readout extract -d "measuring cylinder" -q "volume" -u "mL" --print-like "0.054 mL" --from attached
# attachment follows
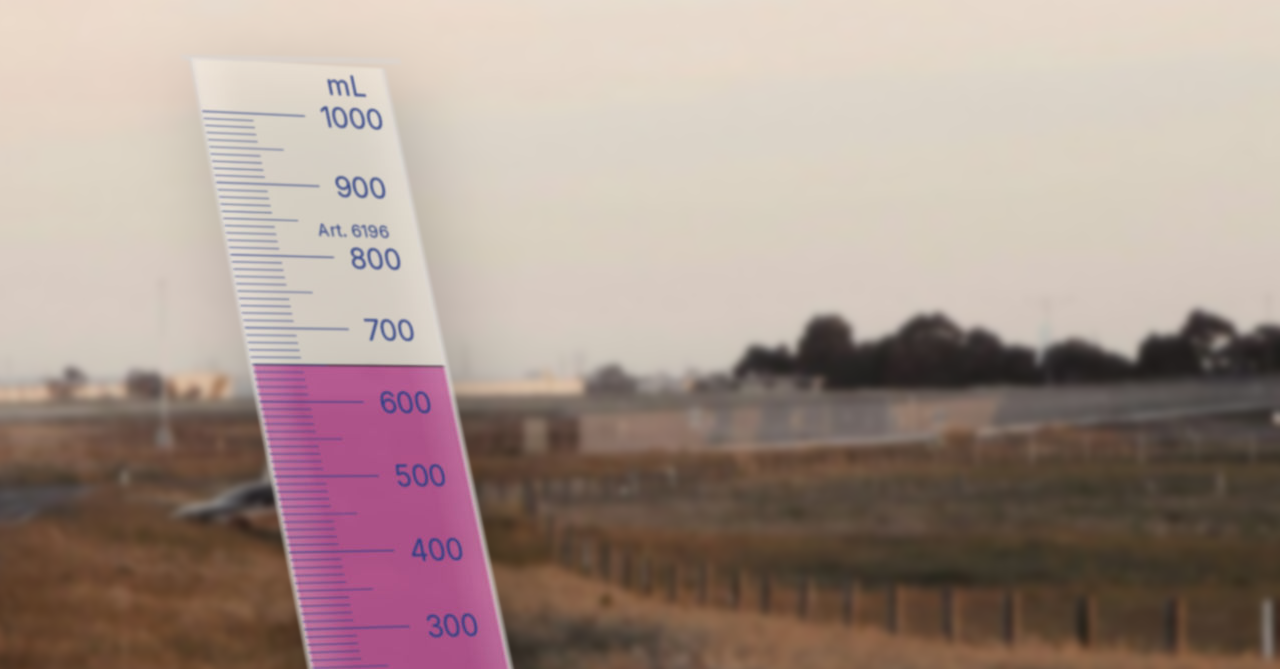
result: 650 mL
